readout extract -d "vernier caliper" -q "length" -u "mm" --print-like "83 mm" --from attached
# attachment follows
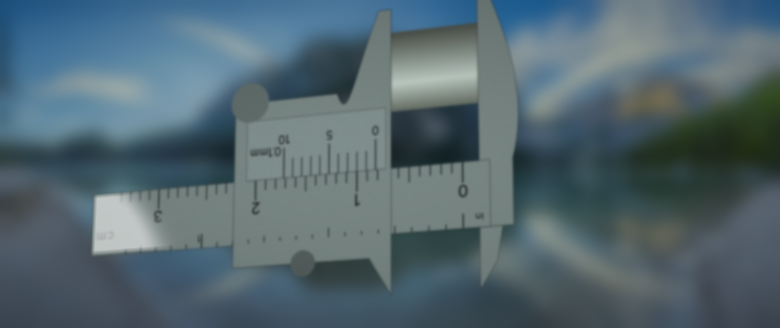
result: 8.2 mm
